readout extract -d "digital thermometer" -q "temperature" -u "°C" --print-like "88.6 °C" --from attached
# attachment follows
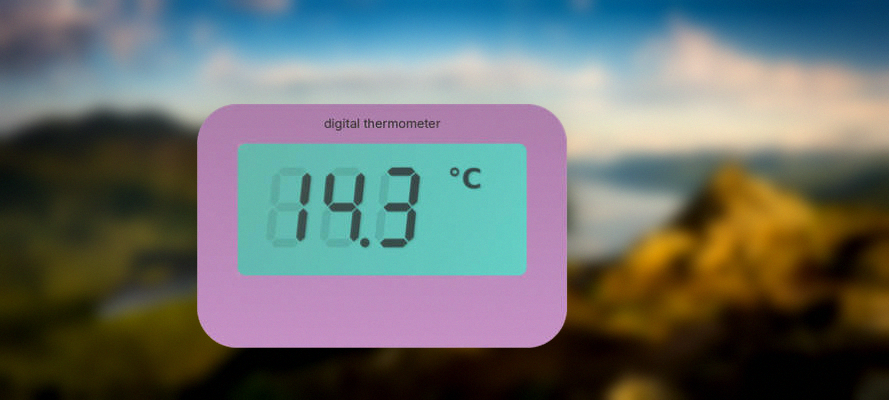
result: 14.3 °C
